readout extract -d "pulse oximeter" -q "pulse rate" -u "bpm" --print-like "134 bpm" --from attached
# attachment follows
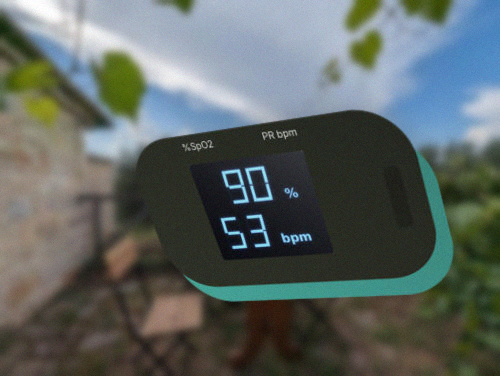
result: 53 bpm
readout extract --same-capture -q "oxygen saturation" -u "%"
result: 90 %
